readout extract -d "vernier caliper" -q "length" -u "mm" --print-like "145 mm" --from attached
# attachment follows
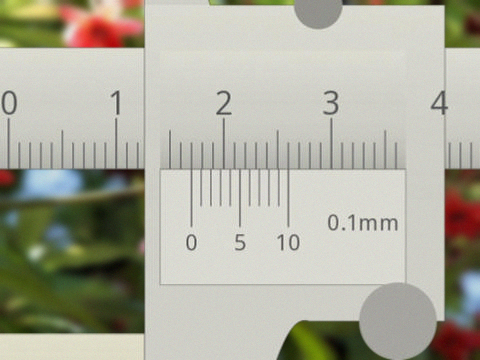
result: 17.0 mm
